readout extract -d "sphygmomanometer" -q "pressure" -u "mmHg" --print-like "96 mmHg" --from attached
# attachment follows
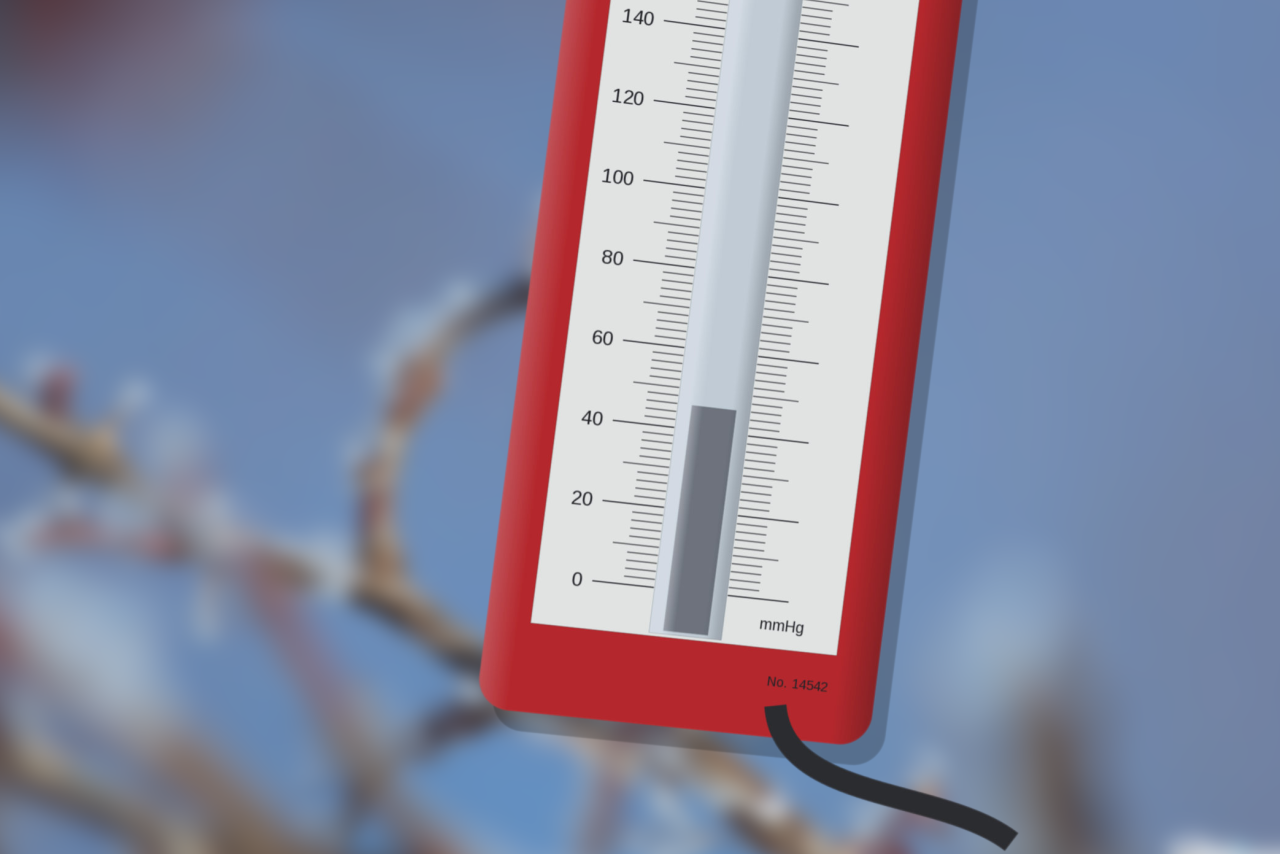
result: 46 mmHg
